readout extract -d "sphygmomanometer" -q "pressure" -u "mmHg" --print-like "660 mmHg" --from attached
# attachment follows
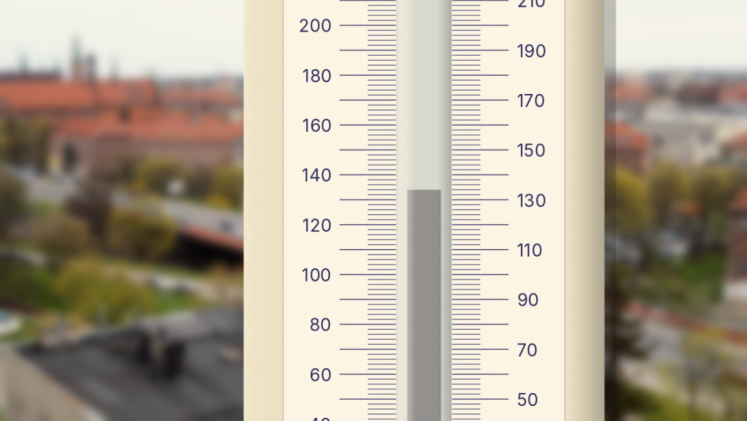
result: 134 mmHg
